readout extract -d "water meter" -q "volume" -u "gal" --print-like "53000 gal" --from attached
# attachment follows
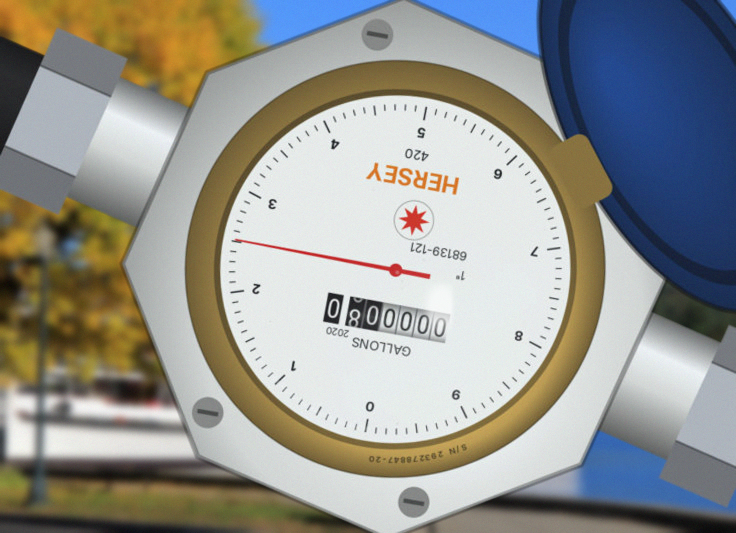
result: 82.5 gal
